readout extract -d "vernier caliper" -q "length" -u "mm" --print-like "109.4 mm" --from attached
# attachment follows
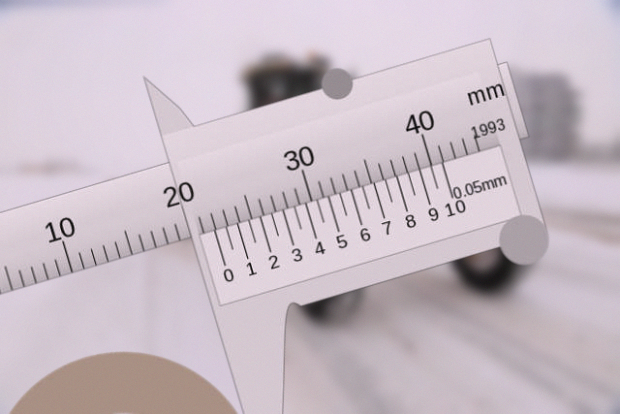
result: 21.9 mm
